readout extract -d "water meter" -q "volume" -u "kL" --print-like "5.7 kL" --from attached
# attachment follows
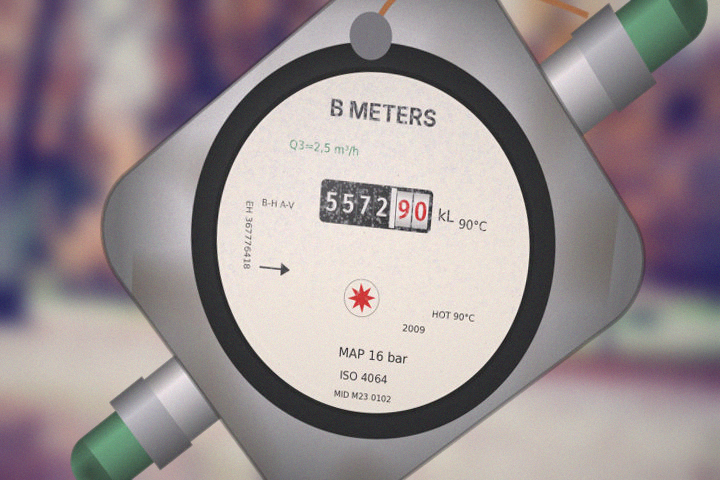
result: 5572.90 kL
